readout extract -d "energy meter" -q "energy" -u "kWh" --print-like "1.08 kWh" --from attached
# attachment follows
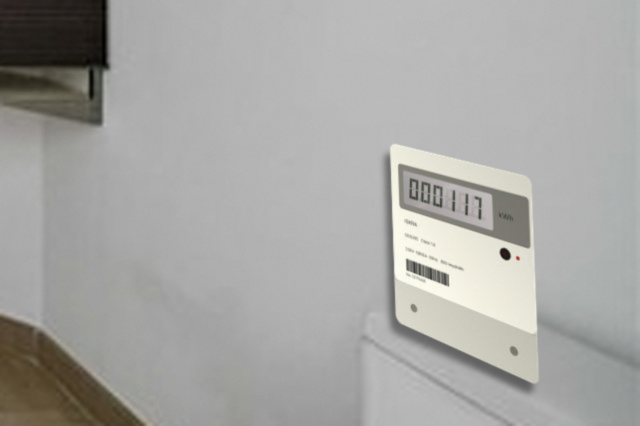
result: 117 kWh
